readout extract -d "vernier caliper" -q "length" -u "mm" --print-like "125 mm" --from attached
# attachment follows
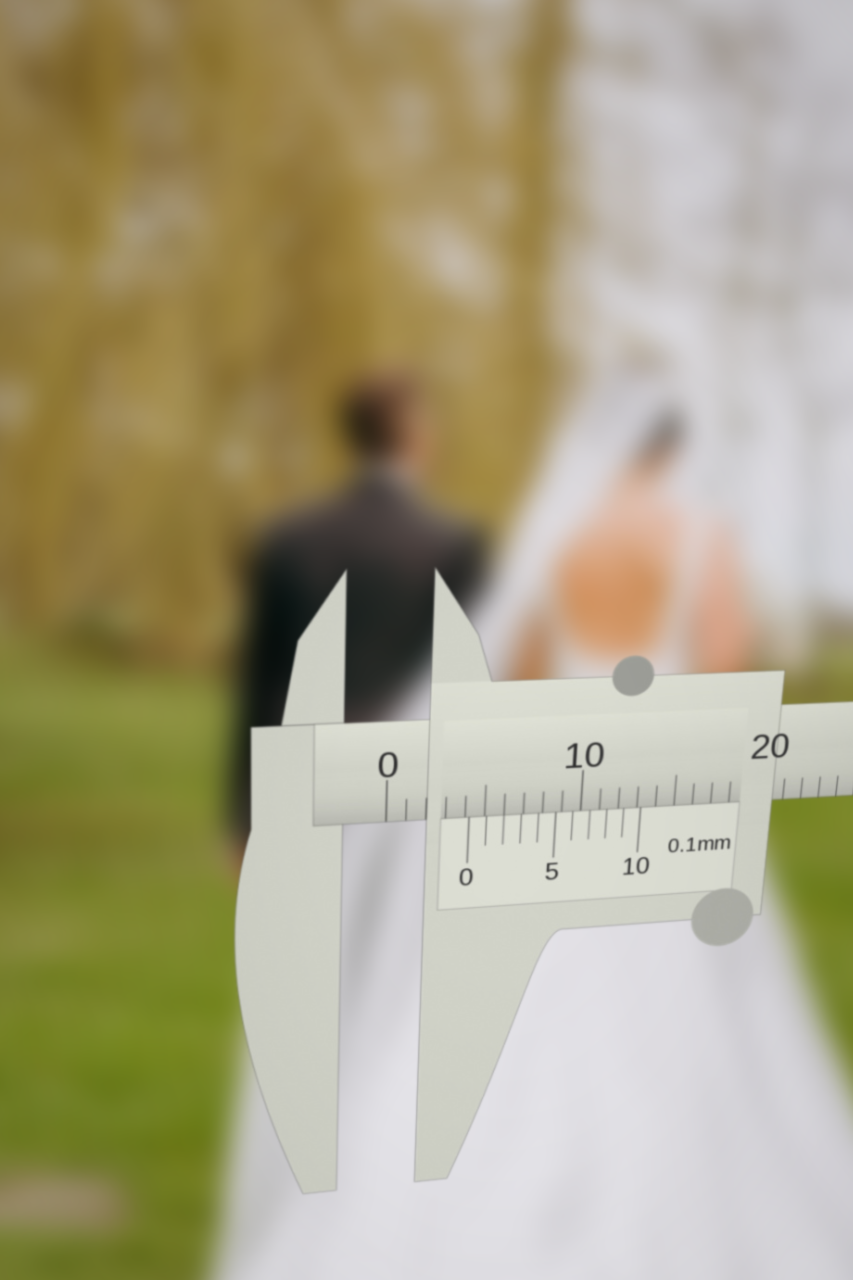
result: 4.2 mm
